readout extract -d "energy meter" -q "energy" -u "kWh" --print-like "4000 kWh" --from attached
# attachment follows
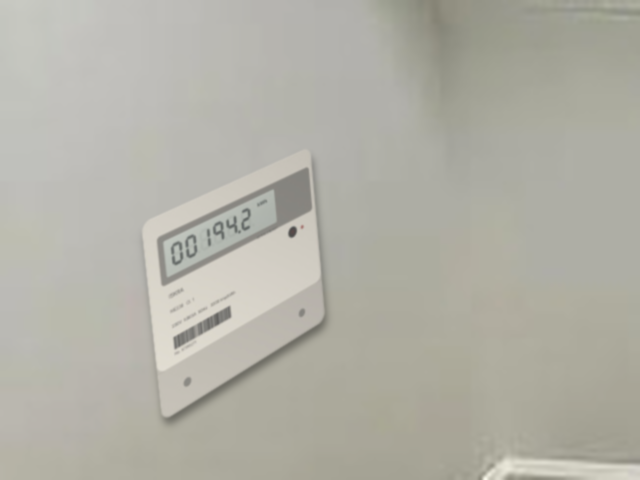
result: 194.2 kWh
